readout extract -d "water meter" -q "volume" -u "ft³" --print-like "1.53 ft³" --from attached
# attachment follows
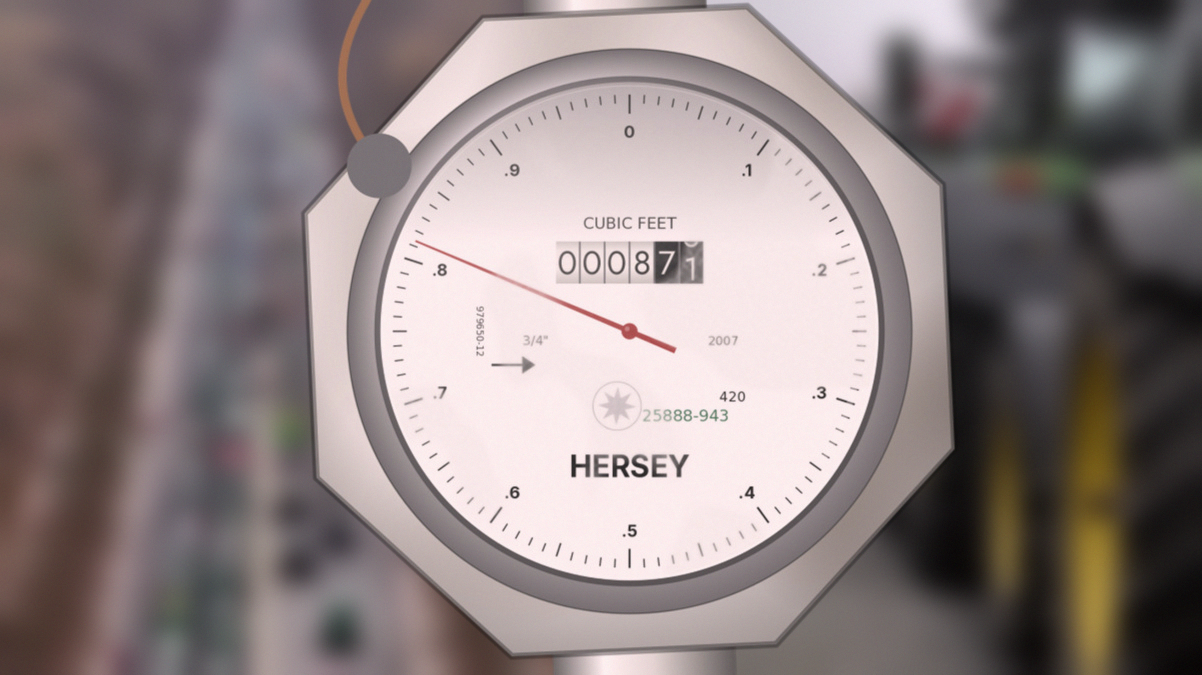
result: 870.81 ft³
